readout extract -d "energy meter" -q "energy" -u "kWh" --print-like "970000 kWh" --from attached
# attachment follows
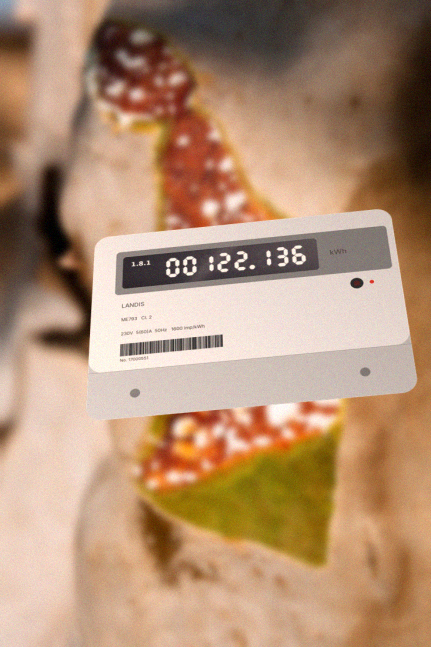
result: 122.136 kWh
